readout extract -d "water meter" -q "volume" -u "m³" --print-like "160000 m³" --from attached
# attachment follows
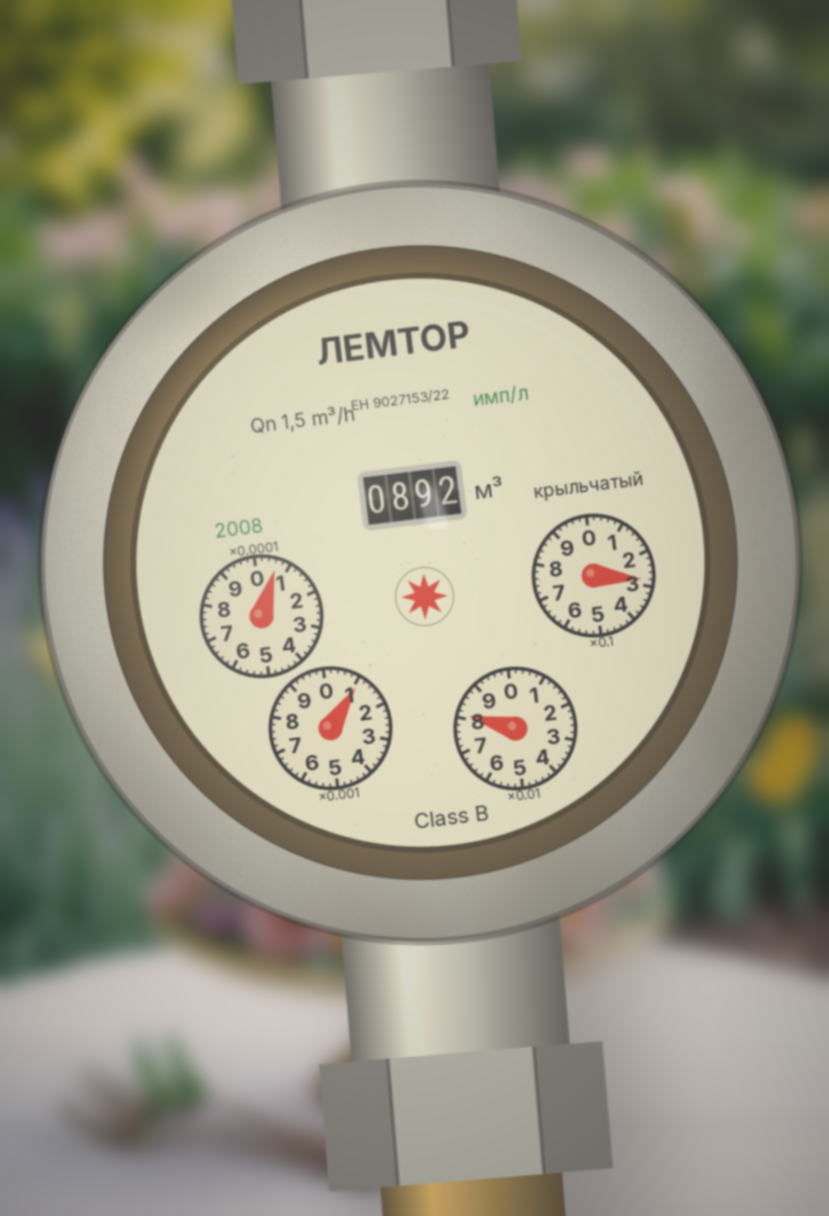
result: 892.2810 m³
